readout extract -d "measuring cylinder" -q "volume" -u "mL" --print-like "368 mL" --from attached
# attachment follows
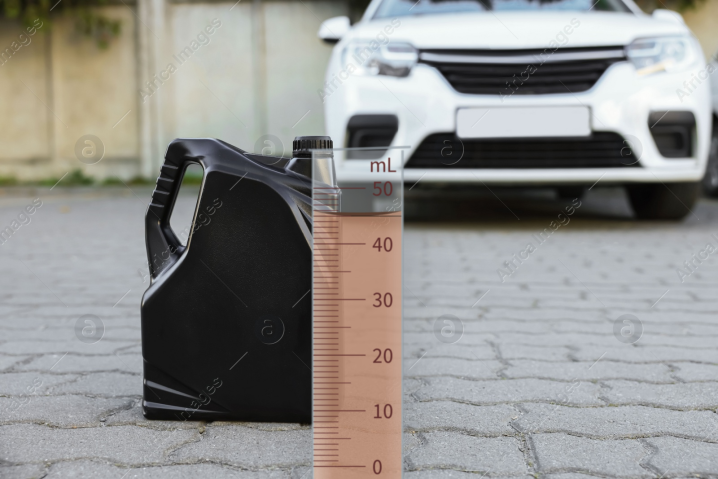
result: 45 mL
